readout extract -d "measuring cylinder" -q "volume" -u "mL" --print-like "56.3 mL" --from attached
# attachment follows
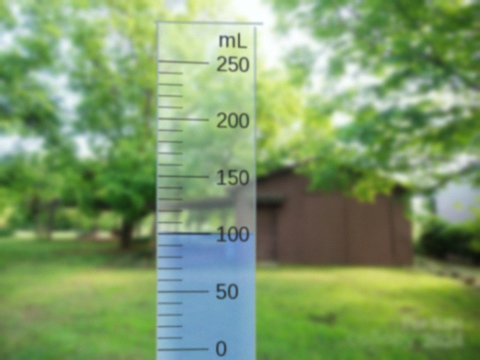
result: 100 mL
